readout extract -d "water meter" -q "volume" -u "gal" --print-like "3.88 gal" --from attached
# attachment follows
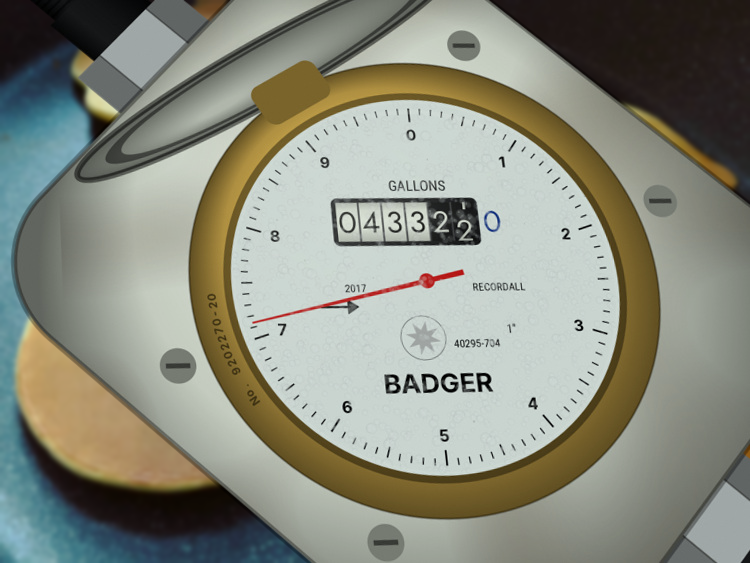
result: 433217.1 gal
